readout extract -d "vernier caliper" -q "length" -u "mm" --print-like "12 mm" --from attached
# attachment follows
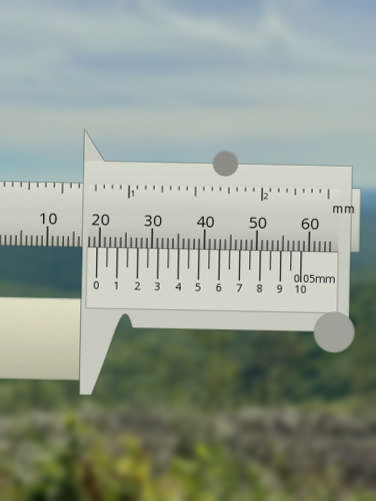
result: 19.5 mm
